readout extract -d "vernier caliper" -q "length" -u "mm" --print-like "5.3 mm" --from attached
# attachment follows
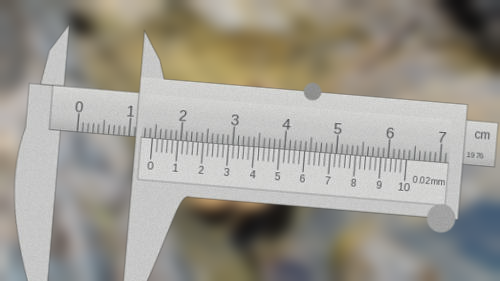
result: 14.5 mm
